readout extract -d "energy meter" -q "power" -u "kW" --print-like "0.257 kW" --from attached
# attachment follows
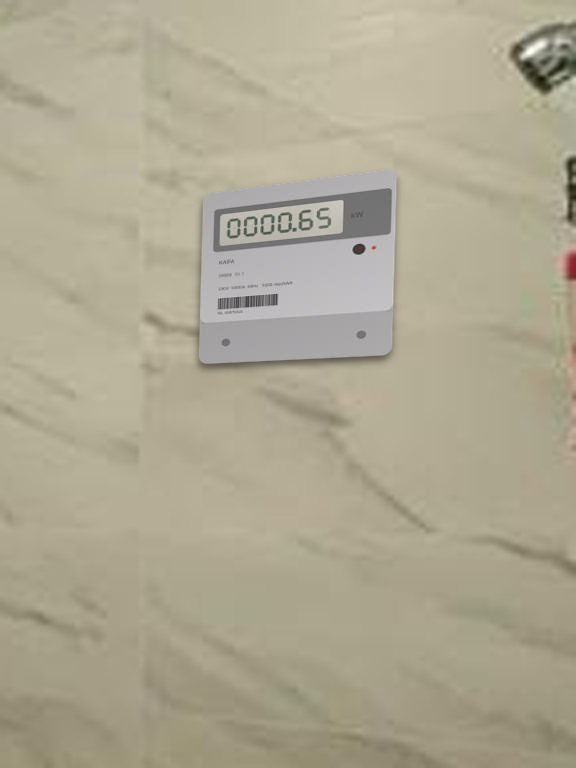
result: 0.65 kW
